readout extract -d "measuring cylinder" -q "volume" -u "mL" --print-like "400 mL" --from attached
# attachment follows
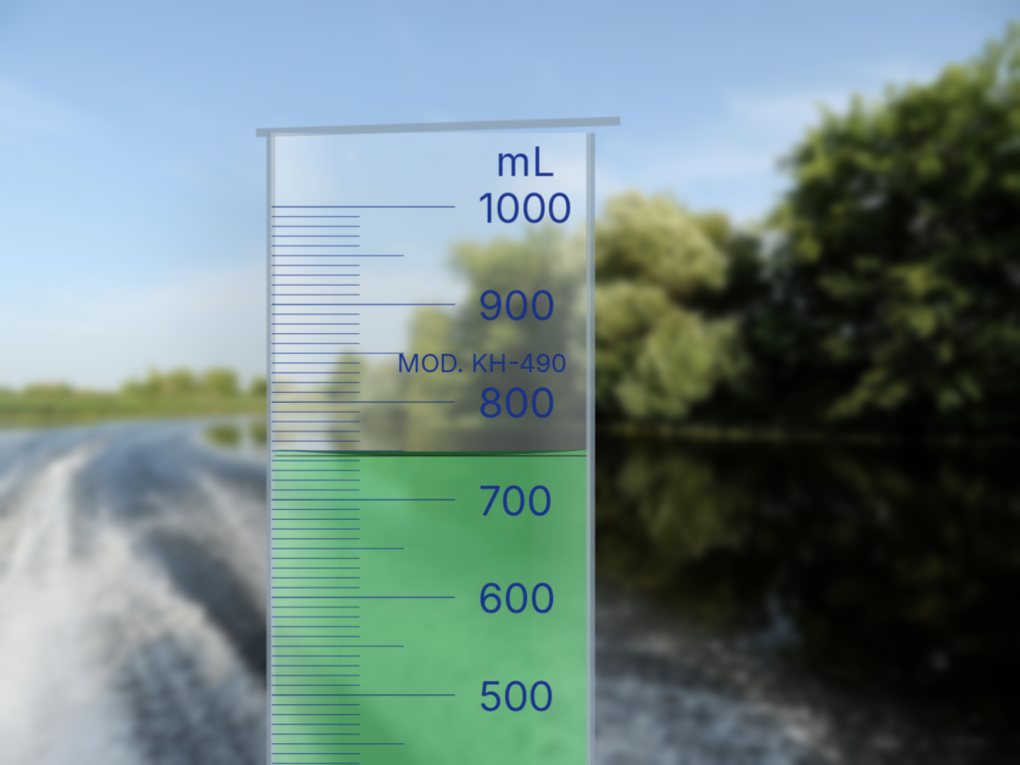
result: 745 mL
